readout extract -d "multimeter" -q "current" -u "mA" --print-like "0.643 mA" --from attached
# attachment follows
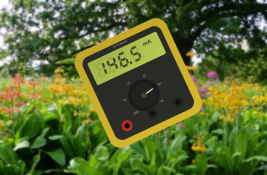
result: 146.5 mA
